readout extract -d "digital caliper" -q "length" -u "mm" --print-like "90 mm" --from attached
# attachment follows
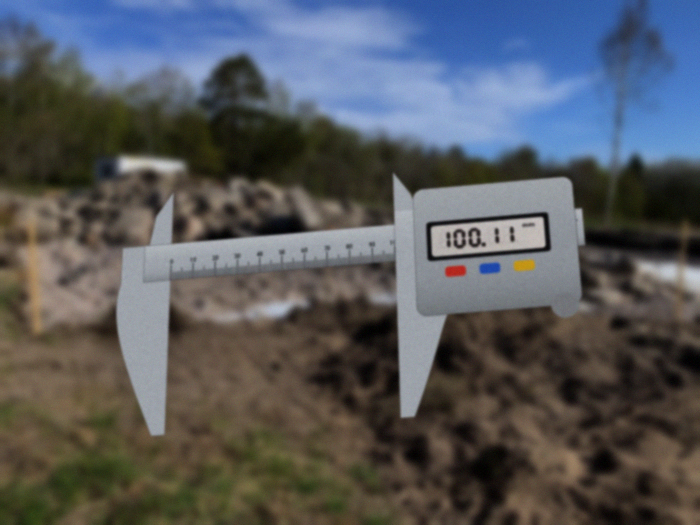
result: 100.11 mm
